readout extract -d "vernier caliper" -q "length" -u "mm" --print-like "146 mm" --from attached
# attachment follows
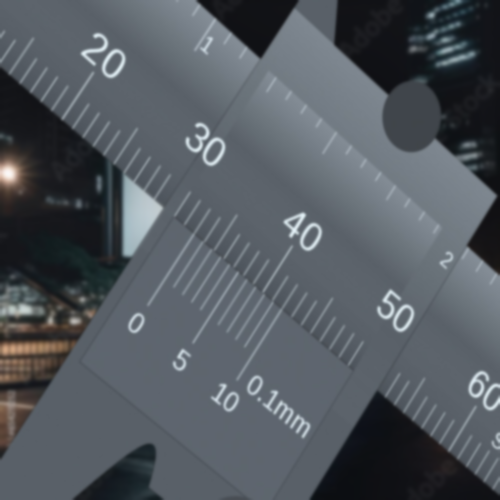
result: 33.0 mm
